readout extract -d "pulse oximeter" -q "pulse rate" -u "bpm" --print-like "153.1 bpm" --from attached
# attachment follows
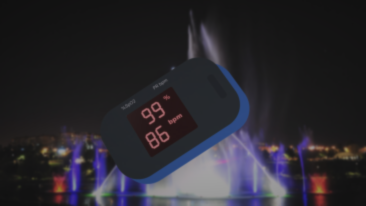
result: 86 bpm
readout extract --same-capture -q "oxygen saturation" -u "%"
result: 99 %
